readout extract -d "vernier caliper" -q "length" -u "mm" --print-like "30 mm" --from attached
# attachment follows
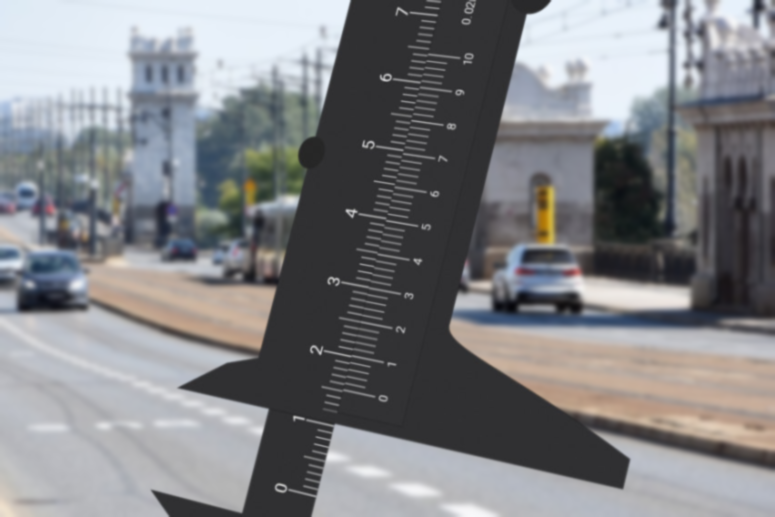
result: 15.2 mm
